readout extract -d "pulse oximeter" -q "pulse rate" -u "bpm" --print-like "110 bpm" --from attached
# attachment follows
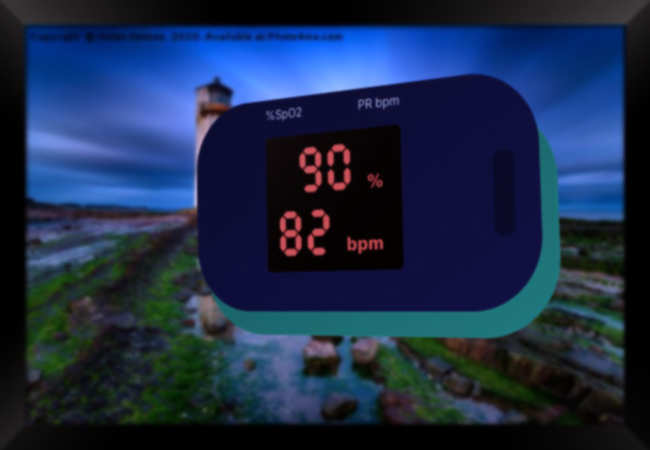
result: 82 bpm
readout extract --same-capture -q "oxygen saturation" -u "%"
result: 90 %
